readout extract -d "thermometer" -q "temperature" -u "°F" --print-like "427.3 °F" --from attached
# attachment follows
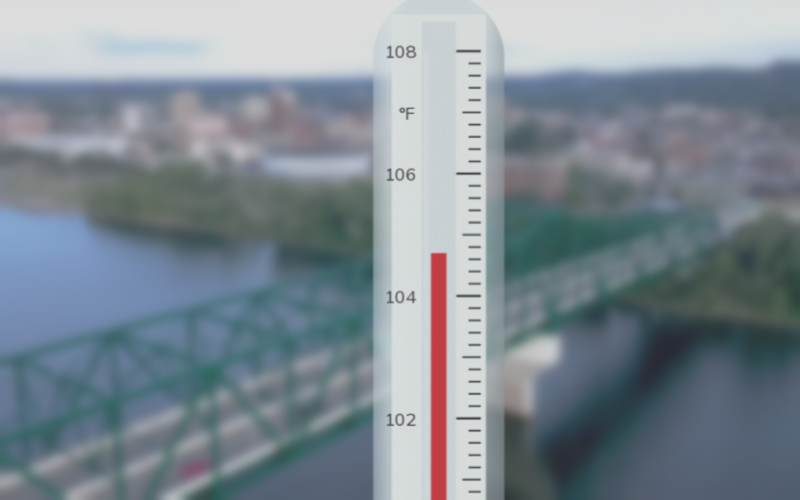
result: 104.7 °F
